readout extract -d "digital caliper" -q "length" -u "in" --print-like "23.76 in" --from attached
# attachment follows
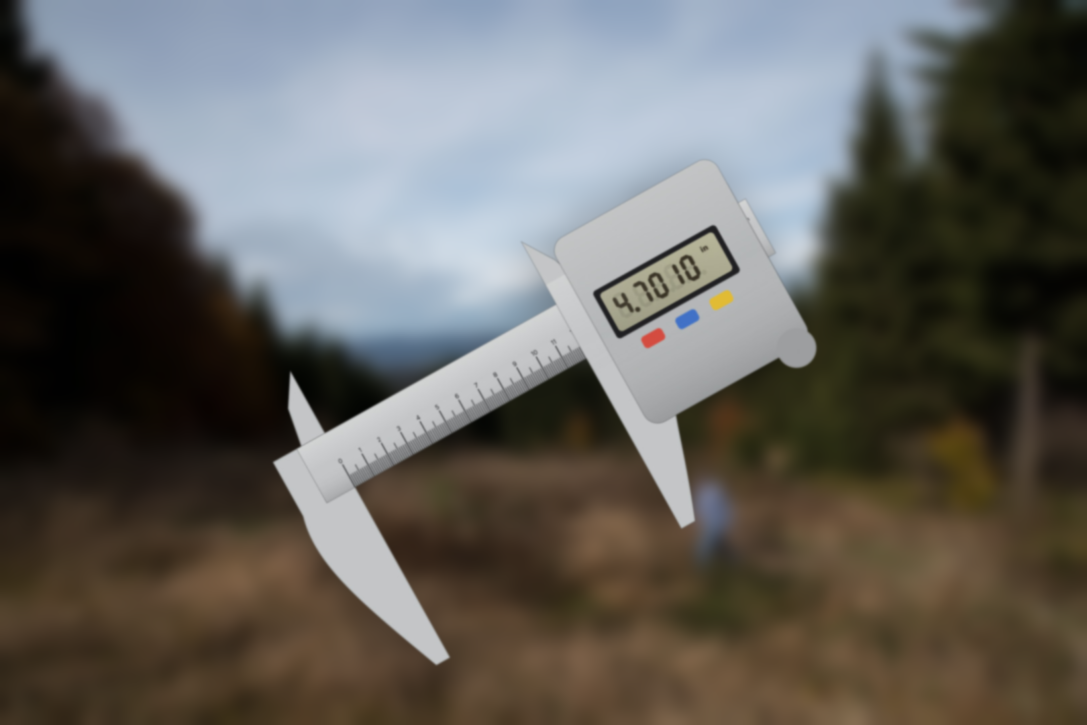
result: 4.7010 in
